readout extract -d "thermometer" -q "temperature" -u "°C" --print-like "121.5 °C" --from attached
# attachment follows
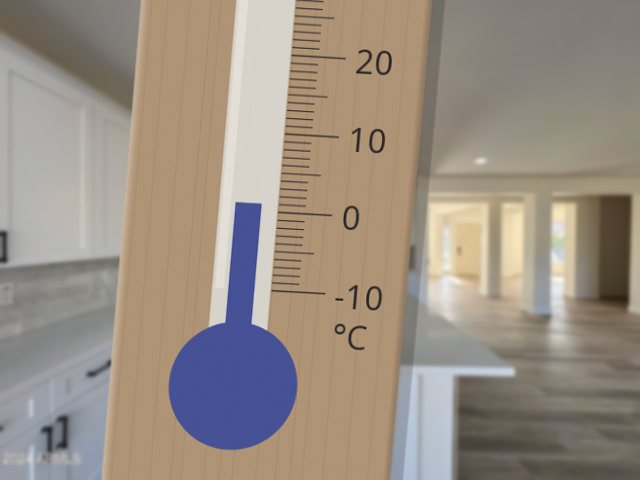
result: 1 °C
